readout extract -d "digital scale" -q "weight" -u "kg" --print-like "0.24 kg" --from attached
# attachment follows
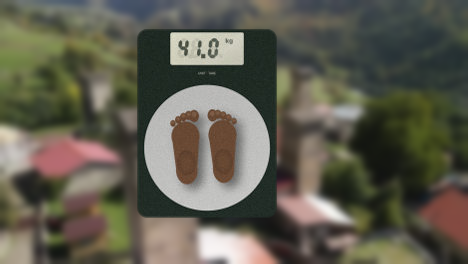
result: 41.0 kg
